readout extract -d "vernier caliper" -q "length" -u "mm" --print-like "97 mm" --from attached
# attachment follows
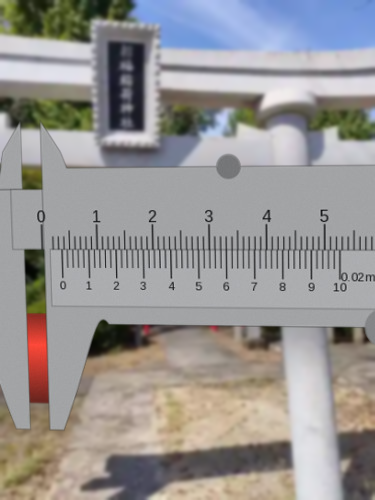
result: 3.6 mm
